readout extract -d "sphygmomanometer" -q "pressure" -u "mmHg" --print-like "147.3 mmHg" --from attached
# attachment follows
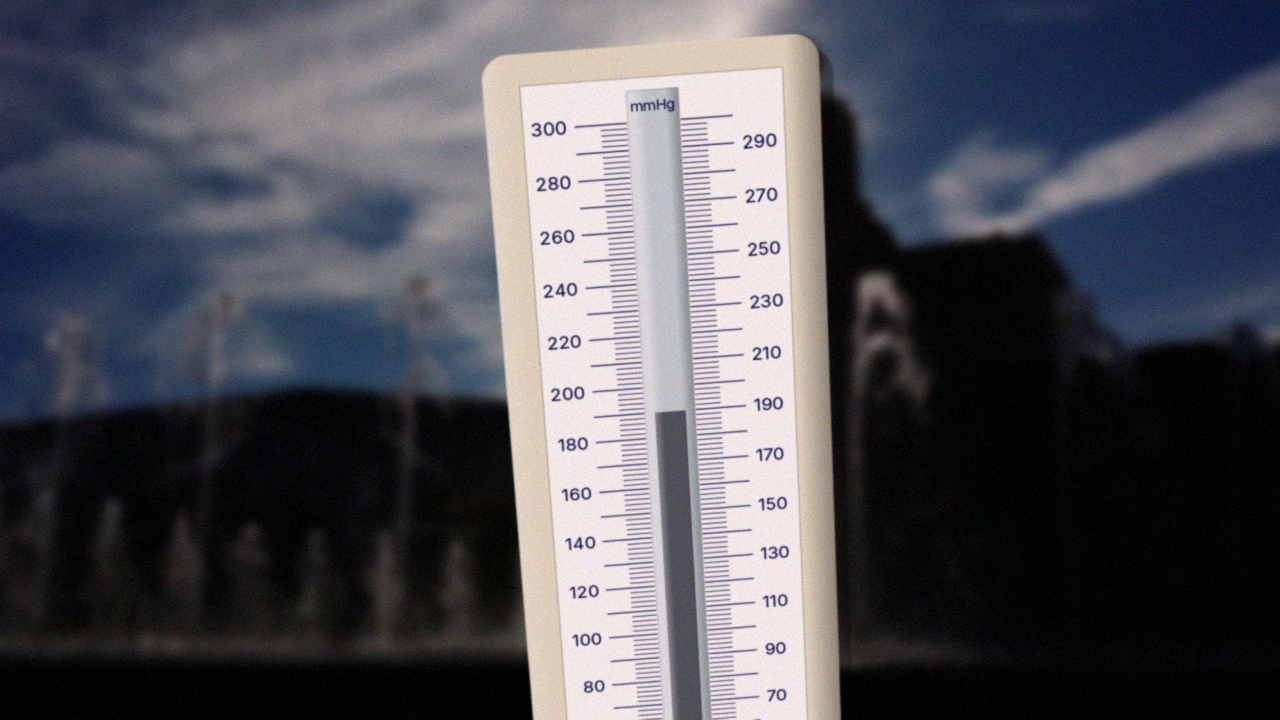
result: 190 mmHg
